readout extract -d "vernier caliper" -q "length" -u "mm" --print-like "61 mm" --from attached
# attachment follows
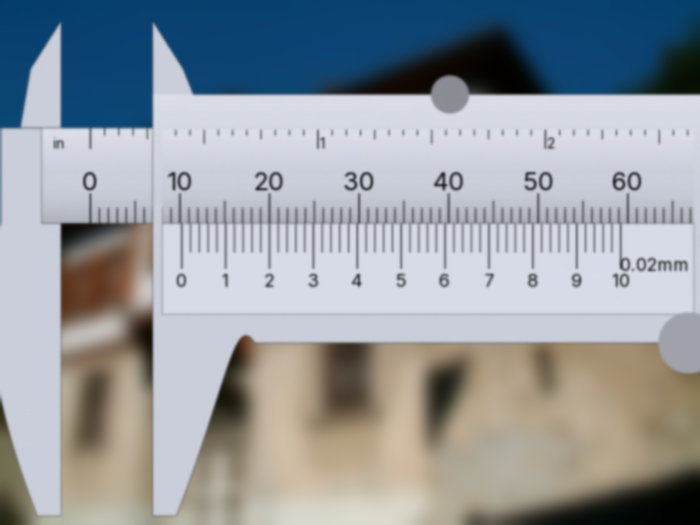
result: 10.2 mm
